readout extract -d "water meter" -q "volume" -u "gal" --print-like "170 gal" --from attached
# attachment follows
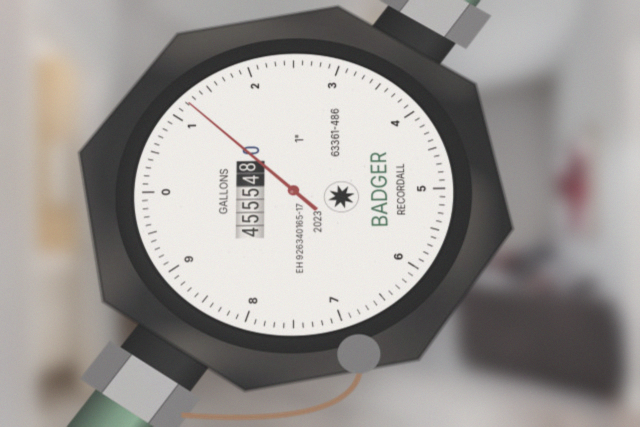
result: 4555481.2 gal
